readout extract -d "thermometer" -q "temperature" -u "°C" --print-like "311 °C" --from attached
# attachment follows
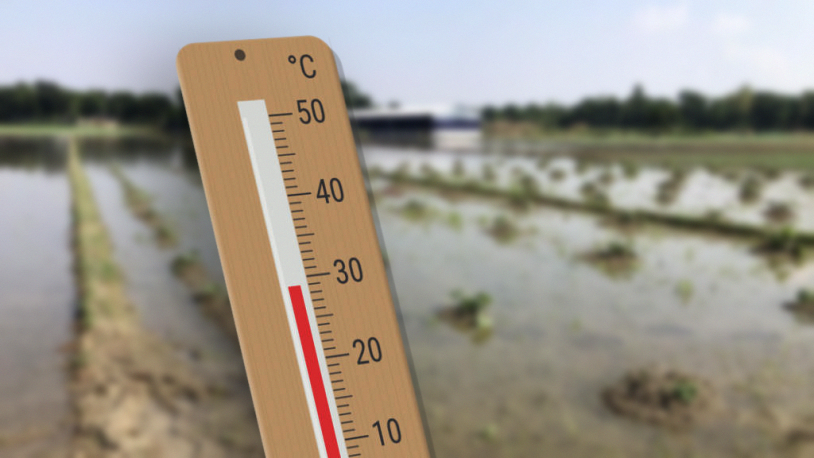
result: 29 °C
